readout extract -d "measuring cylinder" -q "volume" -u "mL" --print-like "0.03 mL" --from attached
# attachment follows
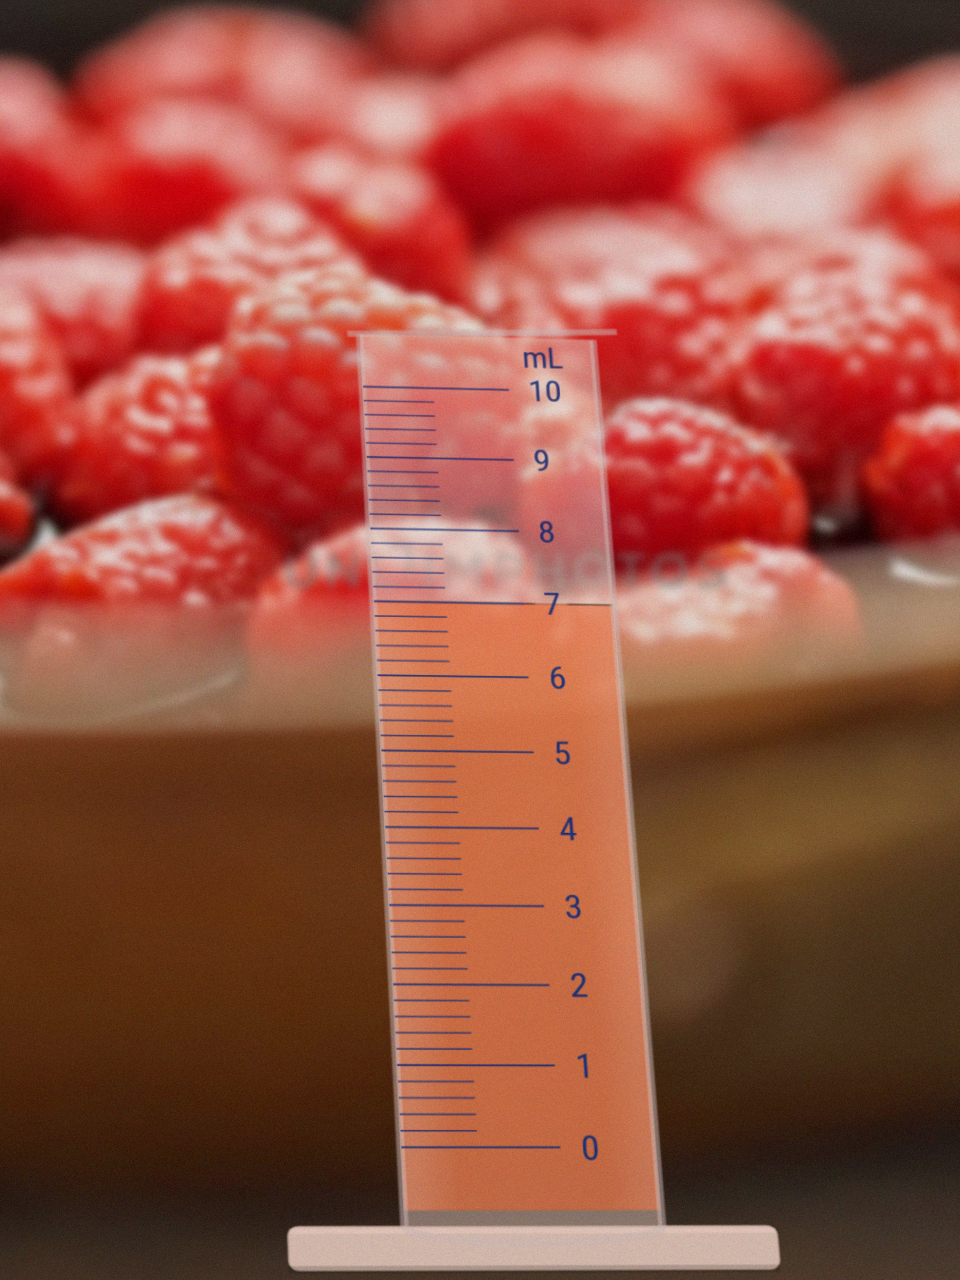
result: 7 mL
